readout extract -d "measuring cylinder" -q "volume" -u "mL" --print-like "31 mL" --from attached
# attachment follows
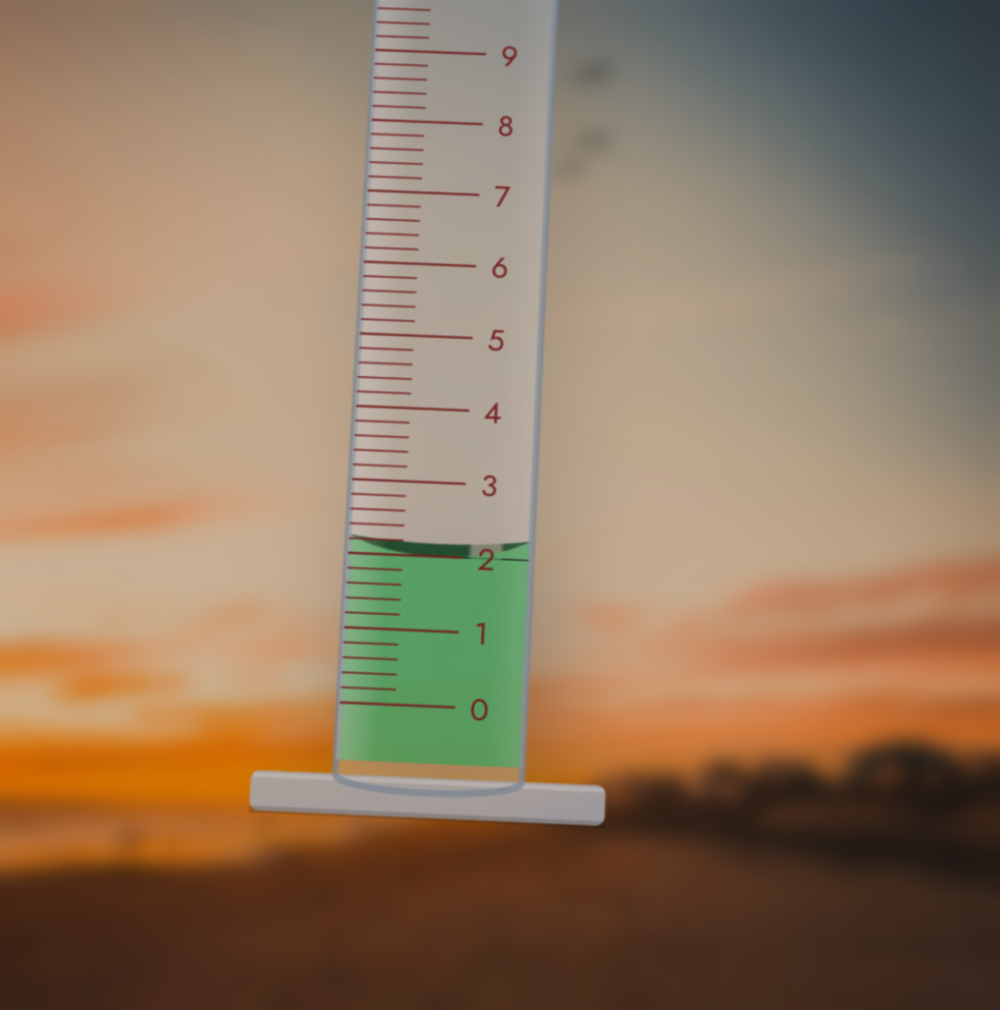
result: 2 mL
